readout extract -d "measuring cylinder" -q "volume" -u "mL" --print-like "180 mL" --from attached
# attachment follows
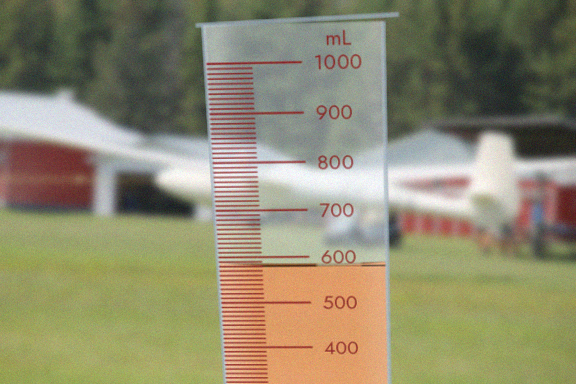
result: 580 mL
